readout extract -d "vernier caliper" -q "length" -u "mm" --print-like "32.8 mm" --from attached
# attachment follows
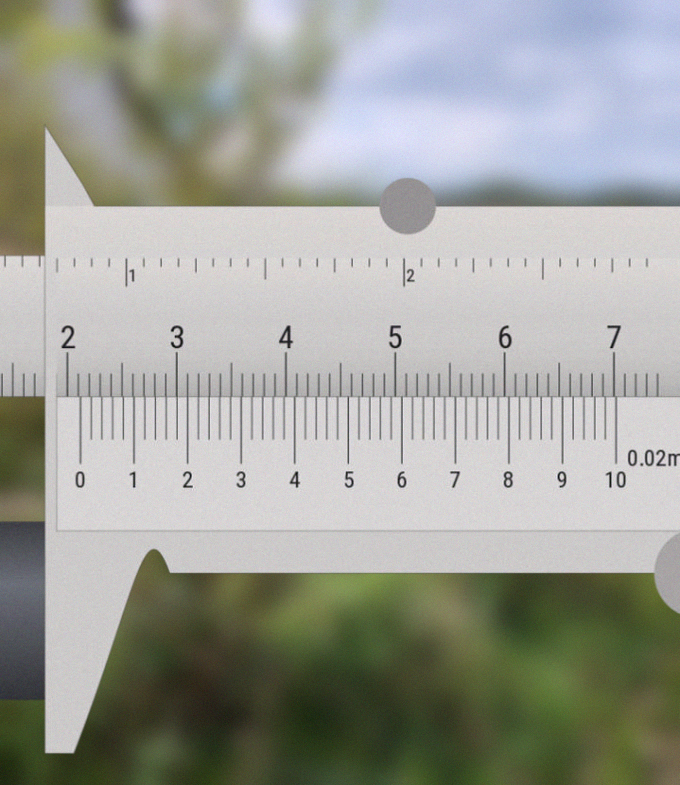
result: 21.2 mm
